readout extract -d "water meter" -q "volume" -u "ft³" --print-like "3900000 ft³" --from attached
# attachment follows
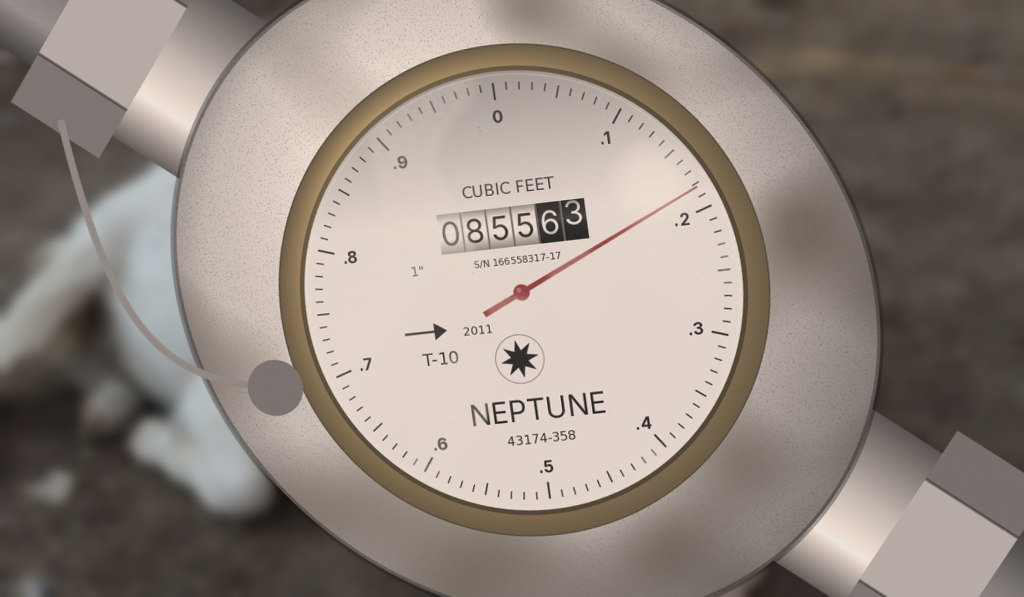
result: 85563.18 ft³
